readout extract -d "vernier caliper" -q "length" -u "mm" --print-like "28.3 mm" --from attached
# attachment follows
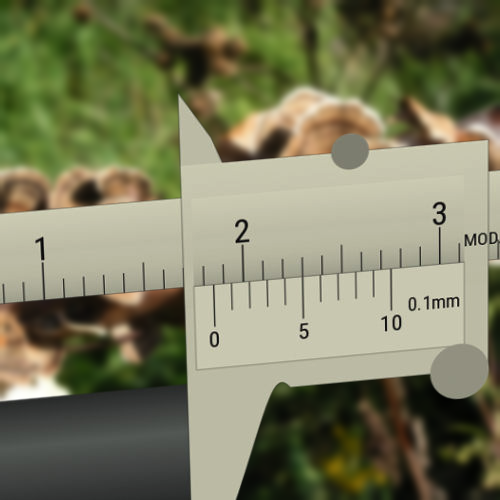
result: 18.5 mm
